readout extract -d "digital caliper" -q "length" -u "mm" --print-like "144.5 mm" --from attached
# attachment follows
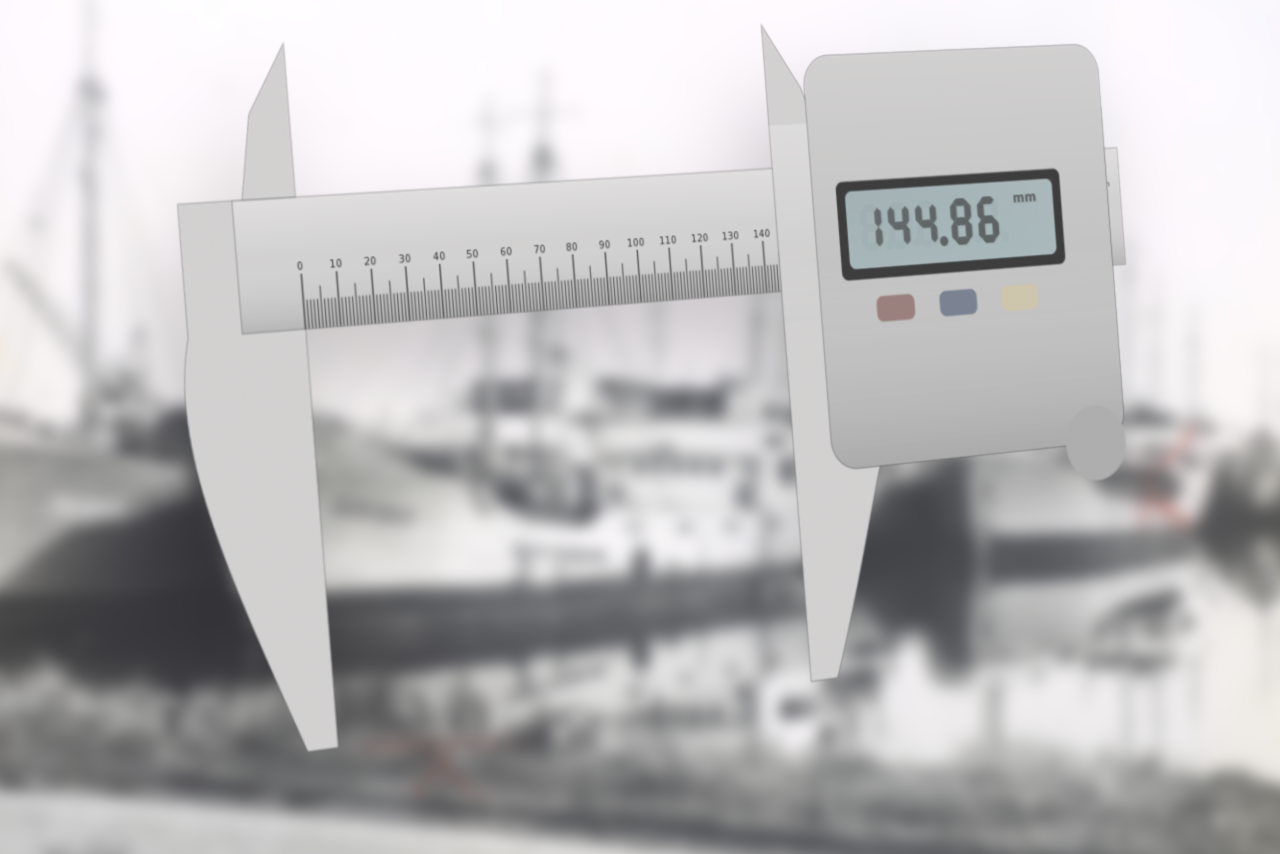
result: 144.86 mm
